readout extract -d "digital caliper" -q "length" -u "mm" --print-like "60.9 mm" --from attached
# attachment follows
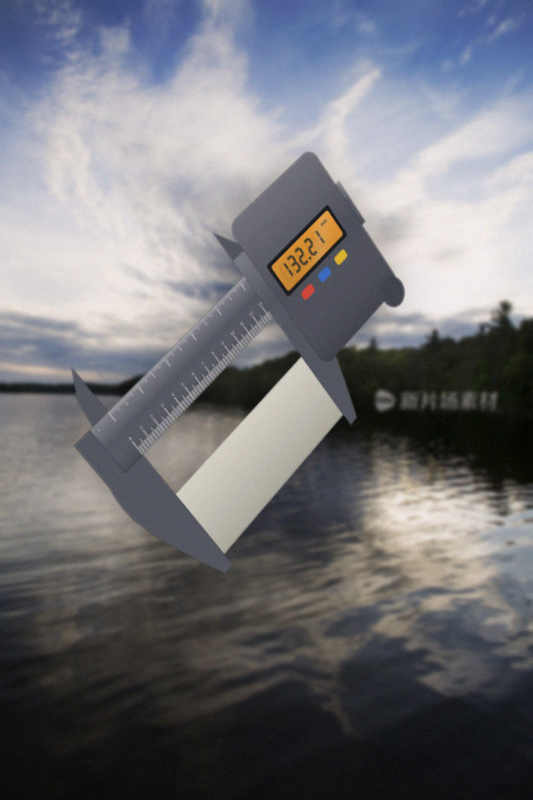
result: 132.21 mm
